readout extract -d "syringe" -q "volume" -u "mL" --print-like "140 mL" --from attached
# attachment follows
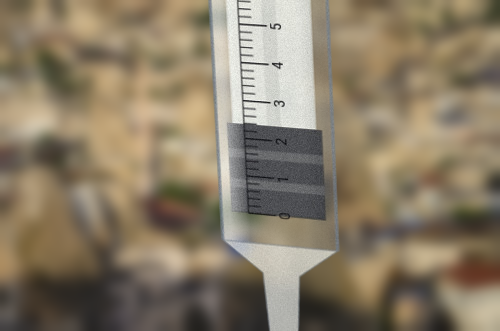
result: 0 mL
